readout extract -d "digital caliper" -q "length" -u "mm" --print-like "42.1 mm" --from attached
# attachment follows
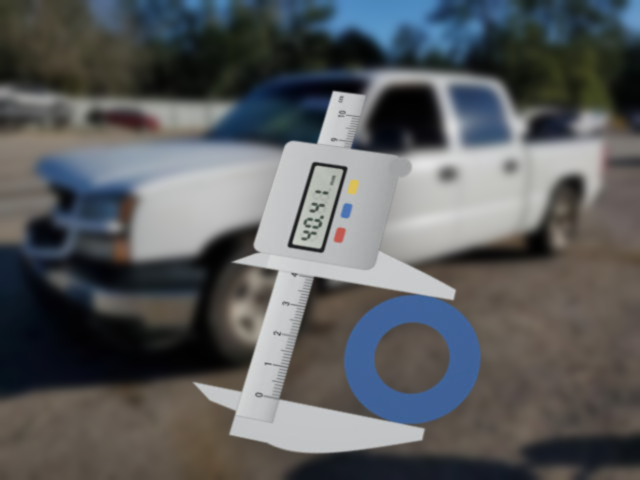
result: 40.41 mm
